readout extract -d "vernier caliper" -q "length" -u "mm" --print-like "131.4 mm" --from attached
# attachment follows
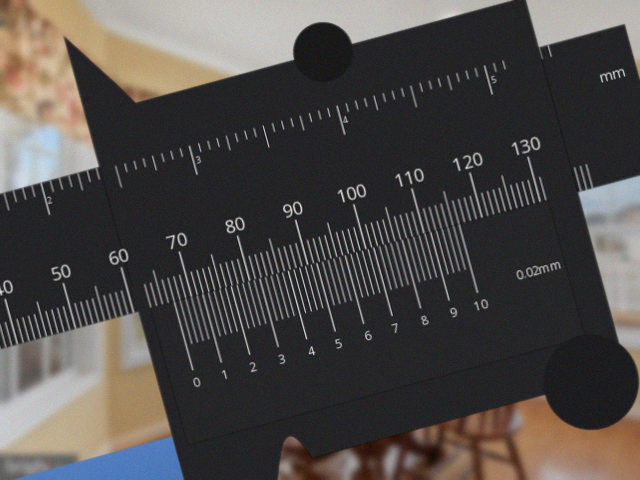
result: 67.0 mm
